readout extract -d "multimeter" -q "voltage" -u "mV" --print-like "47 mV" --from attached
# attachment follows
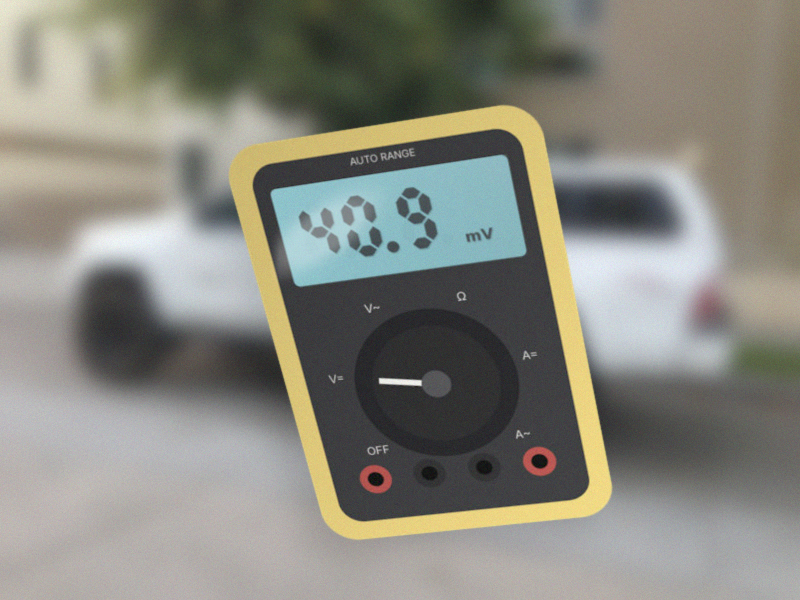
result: 40.9 mV
